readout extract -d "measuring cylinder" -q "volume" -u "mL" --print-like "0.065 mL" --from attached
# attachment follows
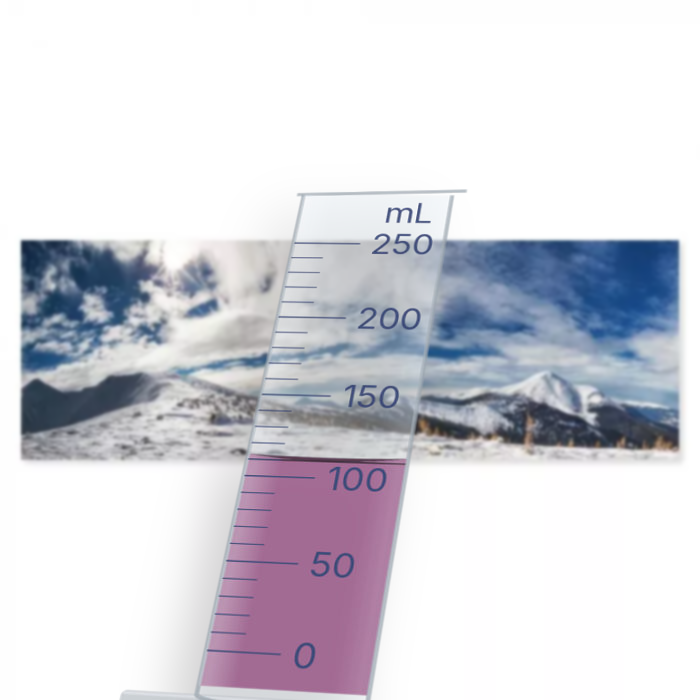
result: 110 mL
